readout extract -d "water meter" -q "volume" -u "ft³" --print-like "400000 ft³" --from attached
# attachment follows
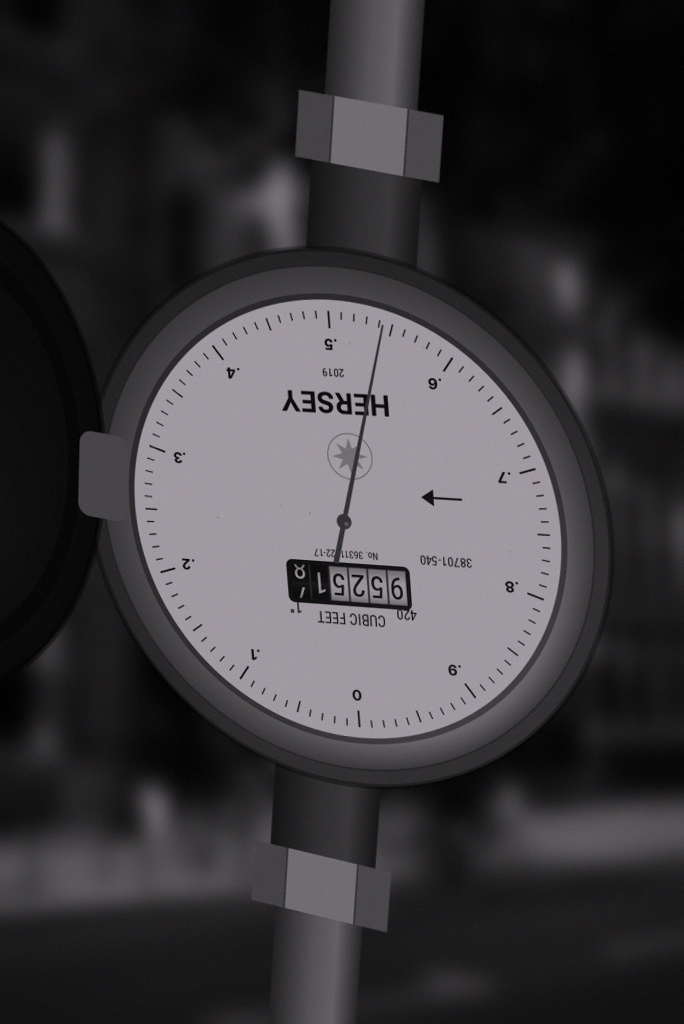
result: 952517.54 ft³
